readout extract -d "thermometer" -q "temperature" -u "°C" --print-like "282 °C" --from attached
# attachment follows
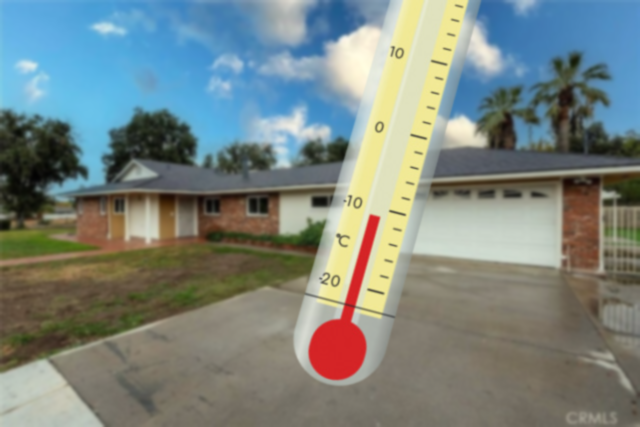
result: -11 °C
